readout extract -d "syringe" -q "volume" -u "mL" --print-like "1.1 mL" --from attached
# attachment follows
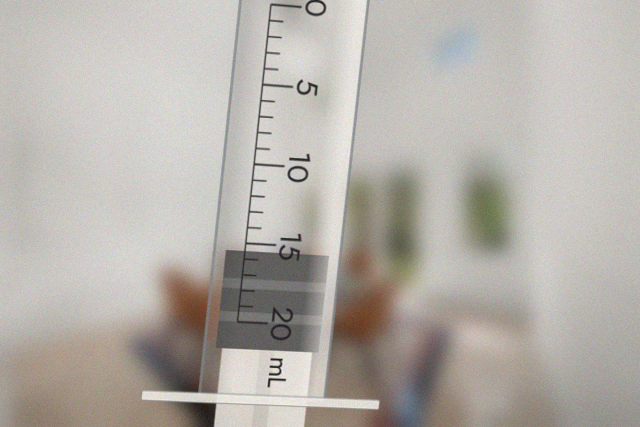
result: 15.5 mL
